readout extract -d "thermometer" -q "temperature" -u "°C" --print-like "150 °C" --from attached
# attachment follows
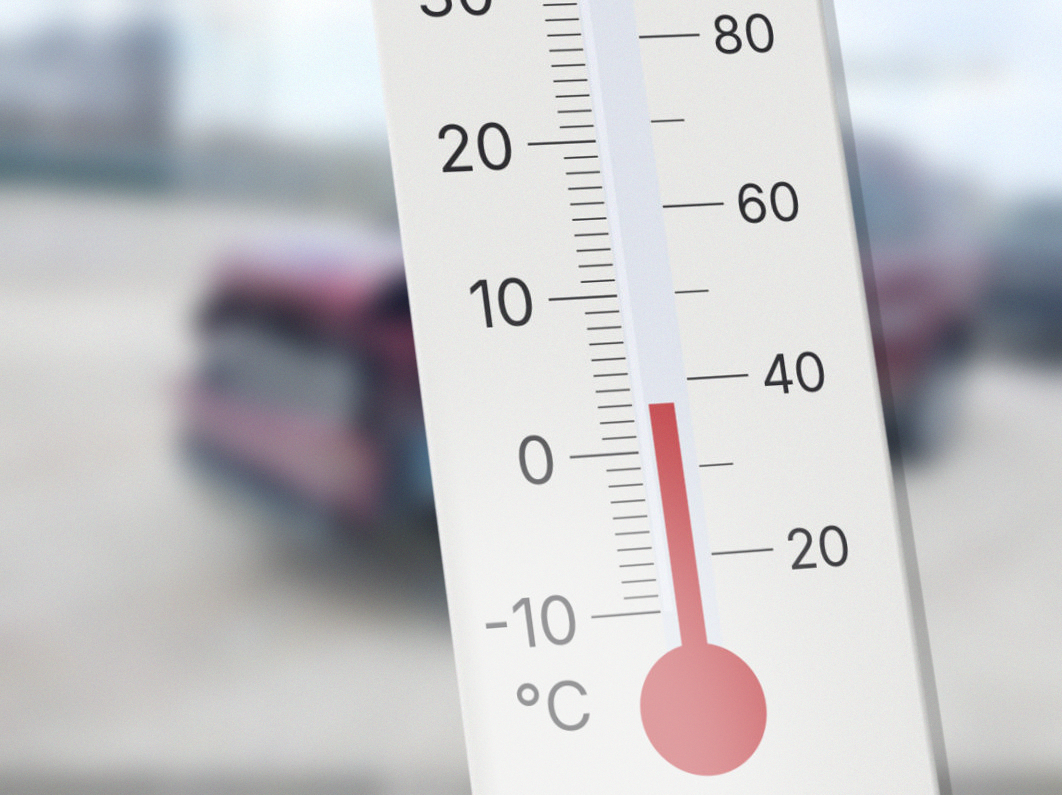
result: 3 °C
